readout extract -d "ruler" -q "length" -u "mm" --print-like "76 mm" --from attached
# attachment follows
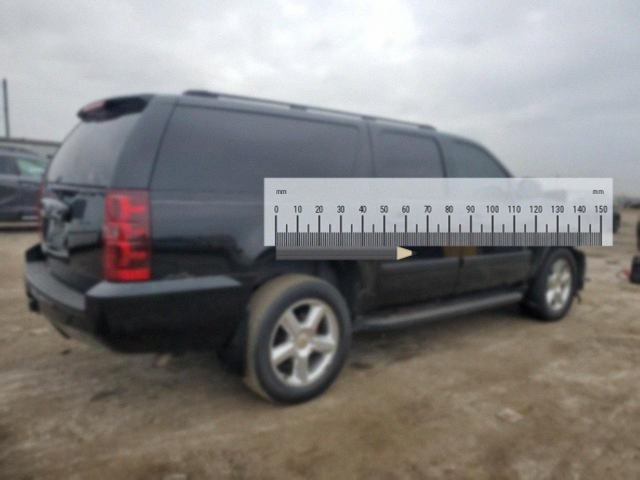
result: 65 mm
